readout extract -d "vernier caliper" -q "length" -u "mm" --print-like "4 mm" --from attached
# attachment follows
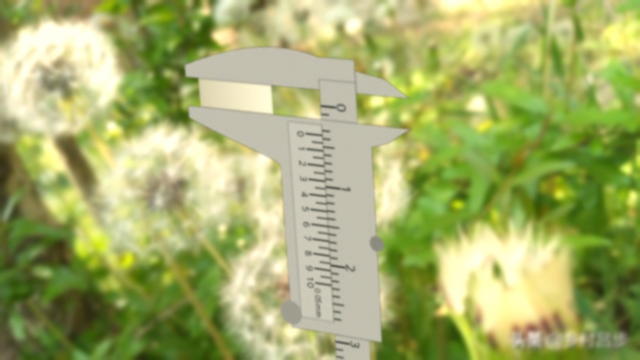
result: 3.6 mm
